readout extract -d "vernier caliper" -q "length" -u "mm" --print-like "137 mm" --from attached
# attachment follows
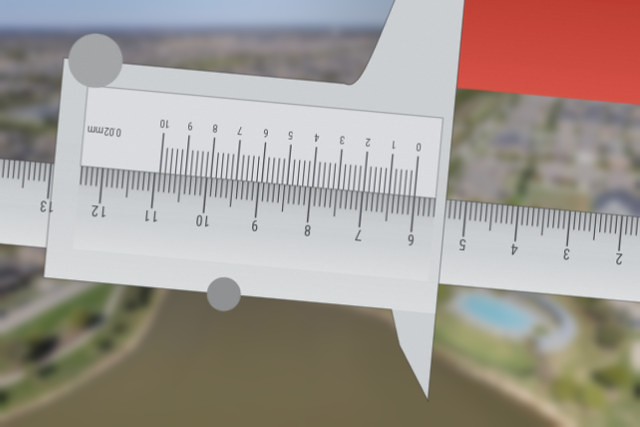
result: 60.0 mm
